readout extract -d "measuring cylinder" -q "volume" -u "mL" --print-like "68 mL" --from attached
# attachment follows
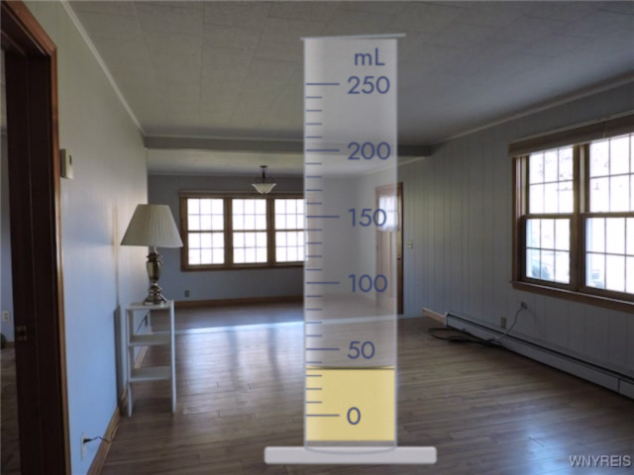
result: 35 mL
